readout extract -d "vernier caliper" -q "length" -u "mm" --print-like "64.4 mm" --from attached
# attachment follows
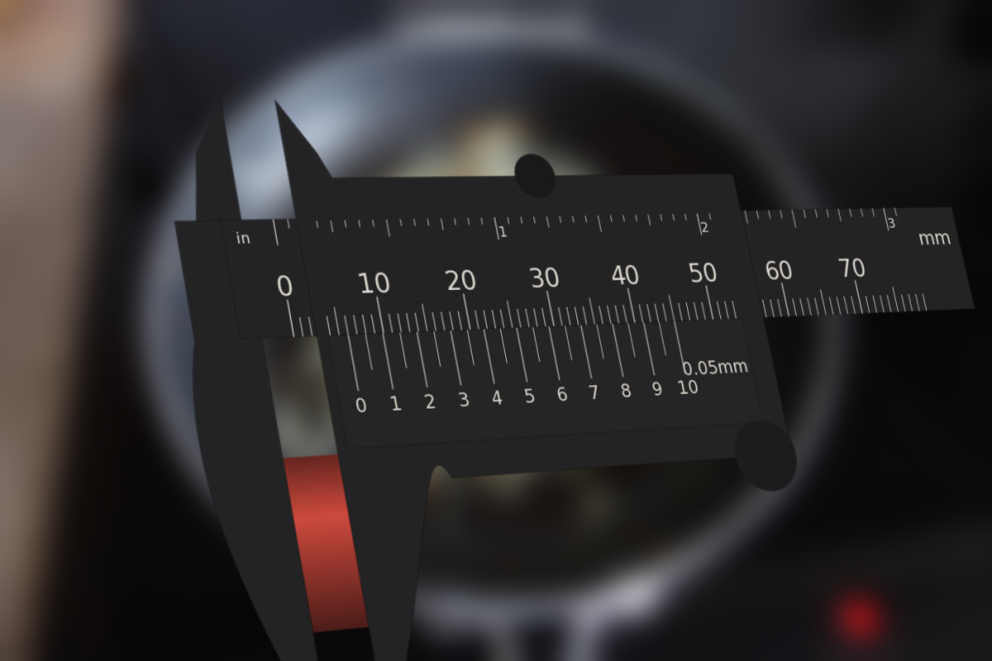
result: 6.0 mm
